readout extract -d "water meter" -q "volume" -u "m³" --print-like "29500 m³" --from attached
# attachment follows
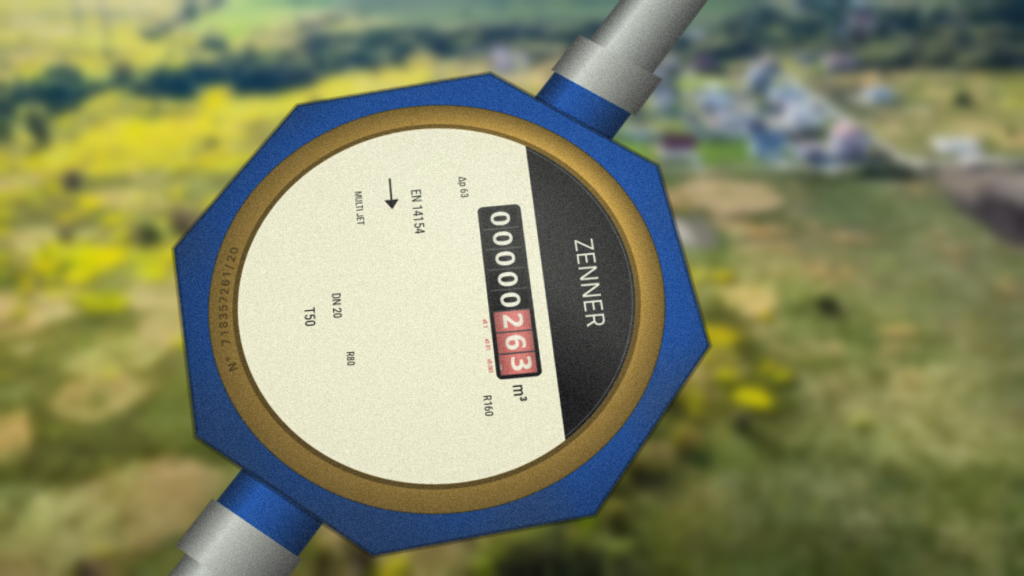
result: 0.263 m³
